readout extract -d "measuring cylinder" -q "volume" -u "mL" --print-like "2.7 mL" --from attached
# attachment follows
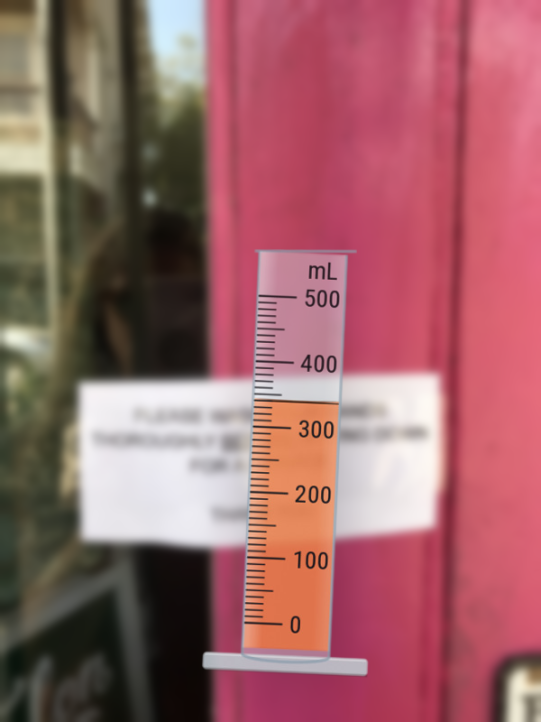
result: 340 mL
